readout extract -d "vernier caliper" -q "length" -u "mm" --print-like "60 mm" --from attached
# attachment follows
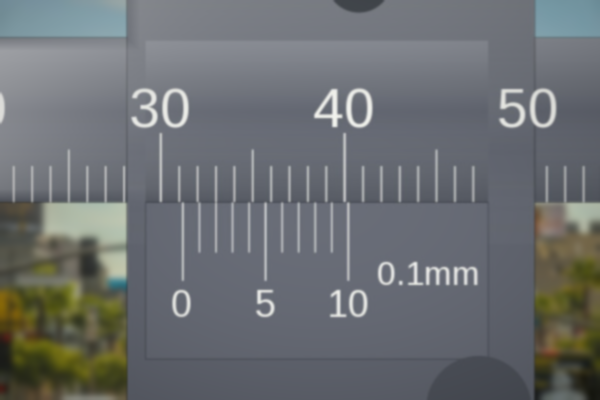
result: 31.2 mm
